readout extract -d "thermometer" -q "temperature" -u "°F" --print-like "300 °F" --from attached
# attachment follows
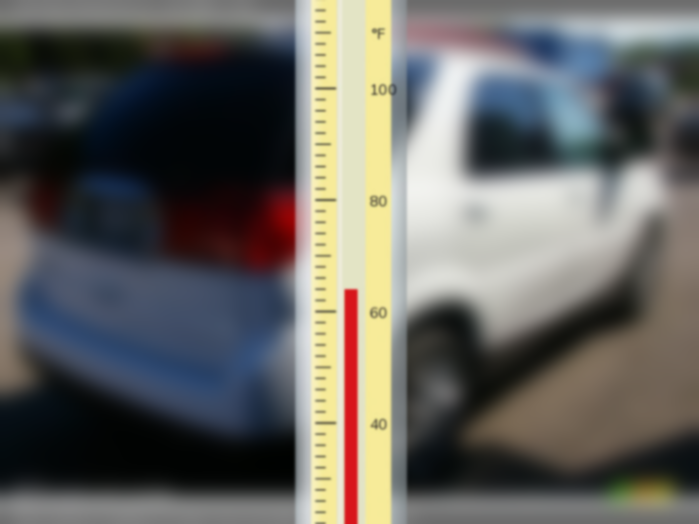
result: 64 °F
